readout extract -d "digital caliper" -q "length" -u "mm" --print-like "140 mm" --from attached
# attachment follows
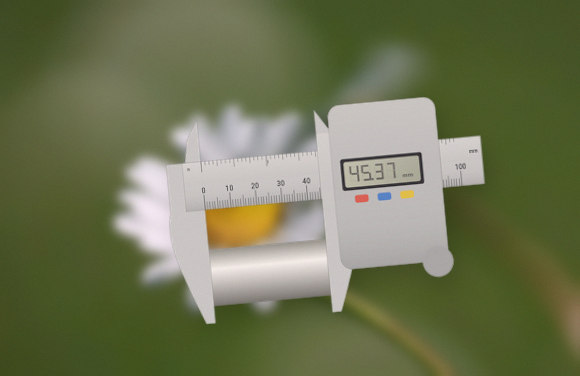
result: 45.37 mm
